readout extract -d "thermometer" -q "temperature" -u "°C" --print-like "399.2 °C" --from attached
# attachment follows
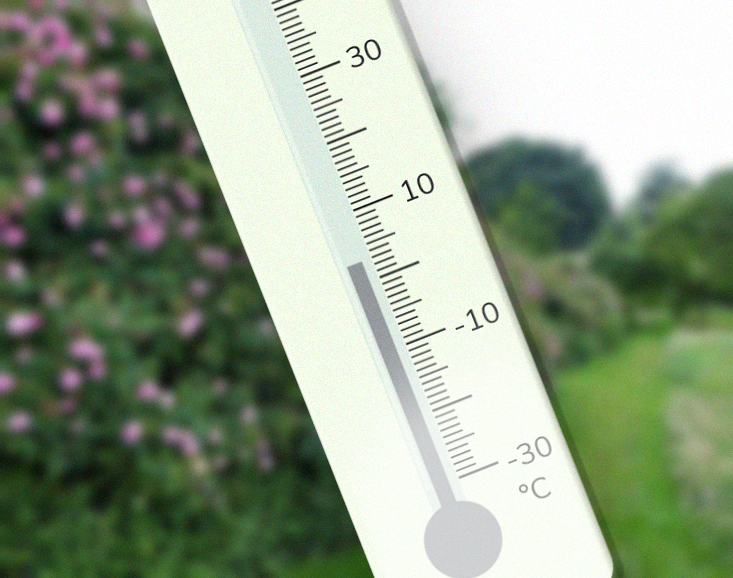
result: 3 °C
